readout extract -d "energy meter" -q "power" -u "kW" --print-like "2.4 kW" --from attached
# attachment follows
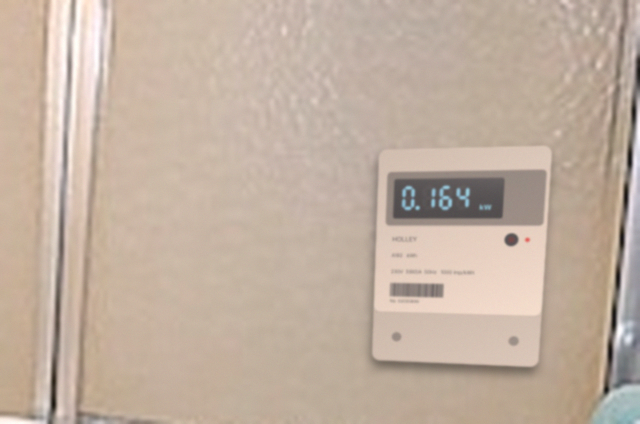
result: 0.164 kW
